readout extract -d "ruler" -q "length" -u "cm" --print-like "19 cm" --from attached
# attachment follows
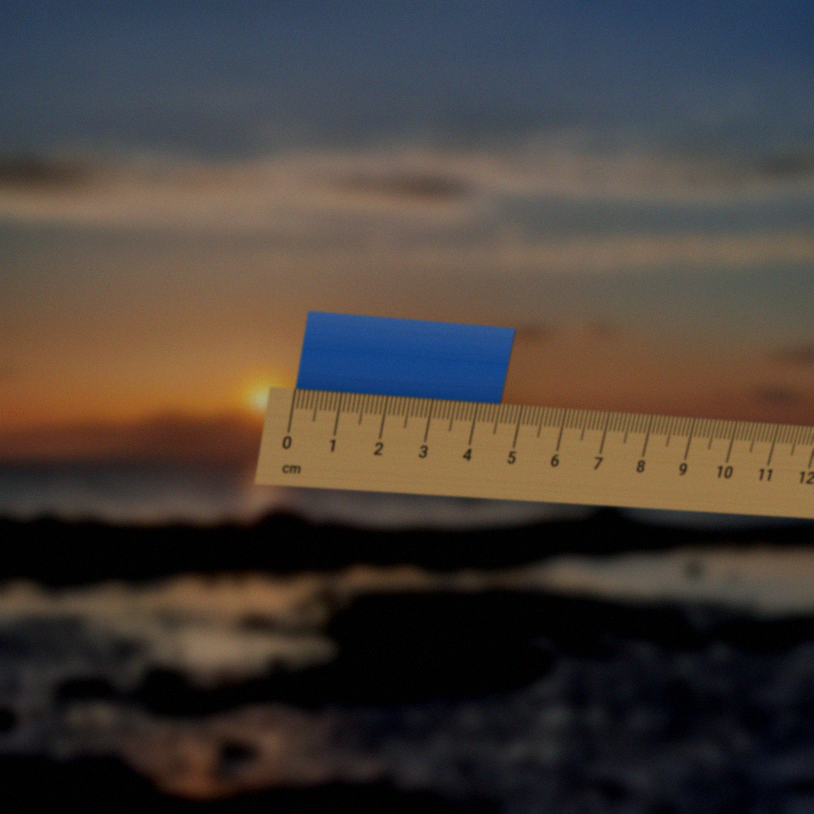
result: 4.5 cm
